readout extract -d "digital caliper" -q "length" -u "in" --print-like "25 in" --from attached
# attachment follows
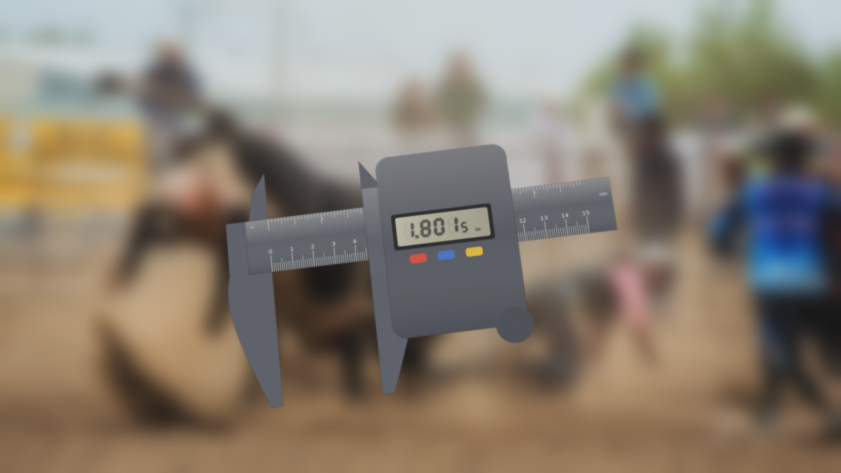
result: 1.8015 in
